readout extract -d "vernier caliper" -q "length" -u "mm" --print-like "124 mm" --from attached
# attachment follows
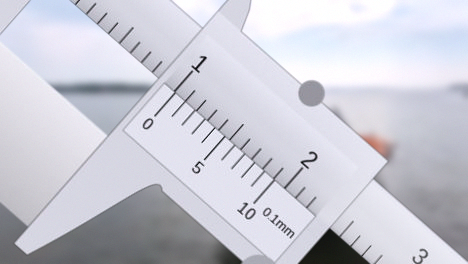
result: 10.1 mm
